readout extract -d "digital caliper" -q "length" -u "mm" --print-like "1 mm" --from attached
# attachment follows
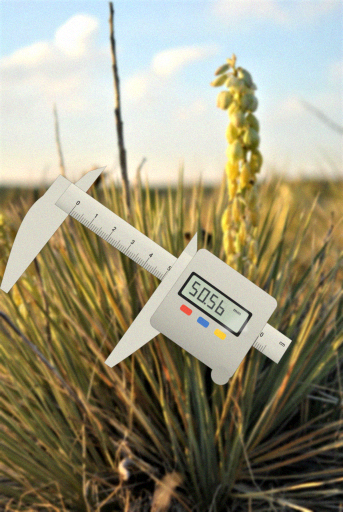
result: 50.56 mm
